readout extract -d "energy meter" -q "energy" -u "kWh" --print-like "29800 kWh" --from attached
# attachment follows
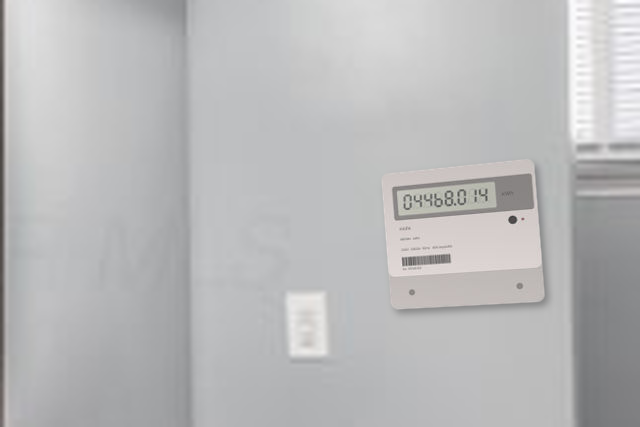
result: 4468.014 kWh
